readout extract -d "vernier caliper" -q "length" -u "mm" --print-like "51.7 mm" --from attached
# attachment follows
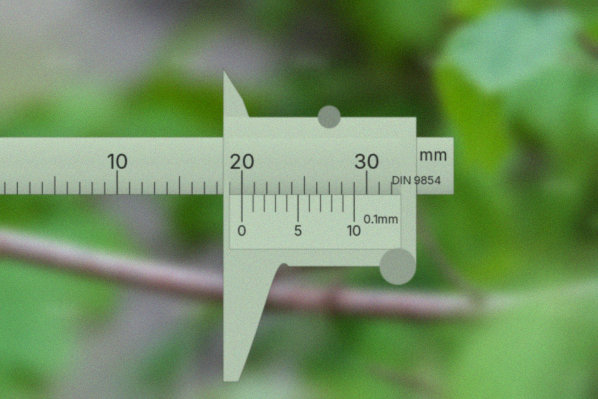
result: 20.0 mm
